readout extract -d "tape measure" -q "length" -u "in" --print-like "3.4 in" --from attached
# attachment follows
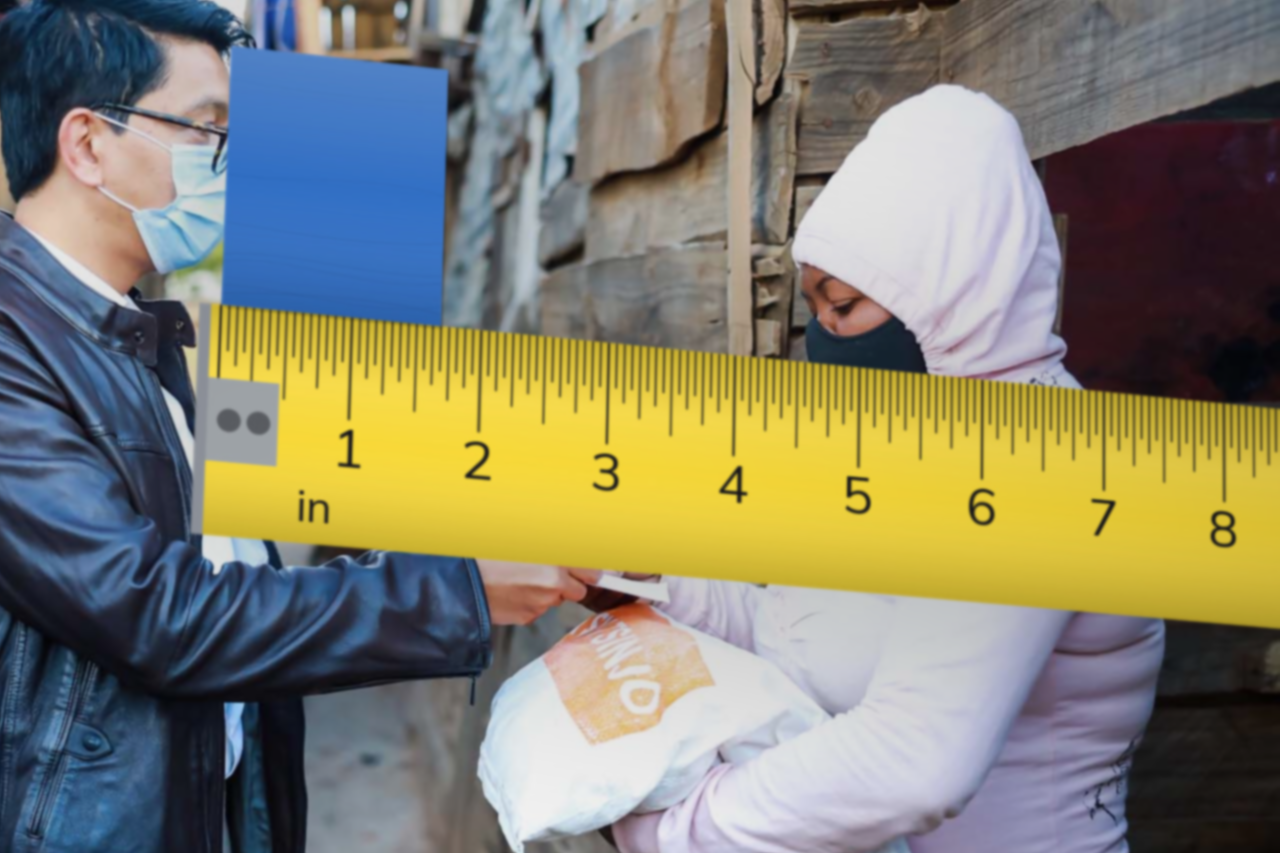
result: 1.6875 in
